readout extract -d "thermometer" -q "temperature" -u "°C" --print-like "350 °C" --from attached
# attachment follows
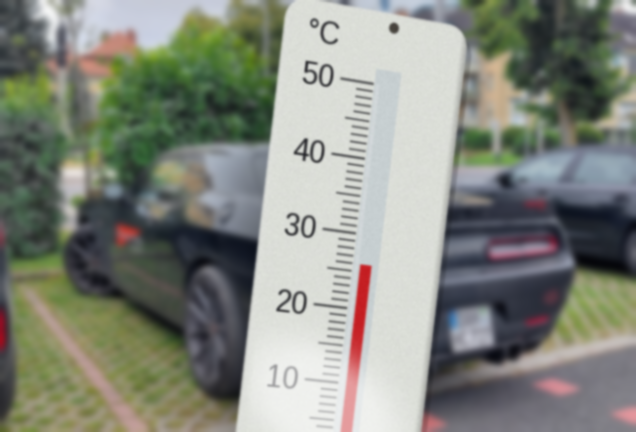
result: 26 °C
